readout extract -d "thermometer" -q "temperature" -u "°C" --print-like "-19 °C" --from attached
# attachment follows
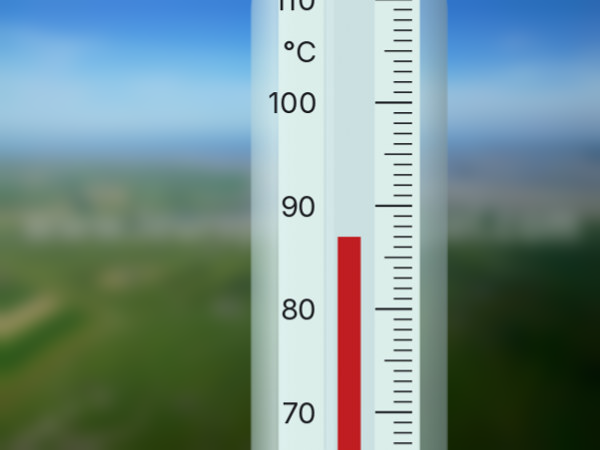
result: 87 °C
